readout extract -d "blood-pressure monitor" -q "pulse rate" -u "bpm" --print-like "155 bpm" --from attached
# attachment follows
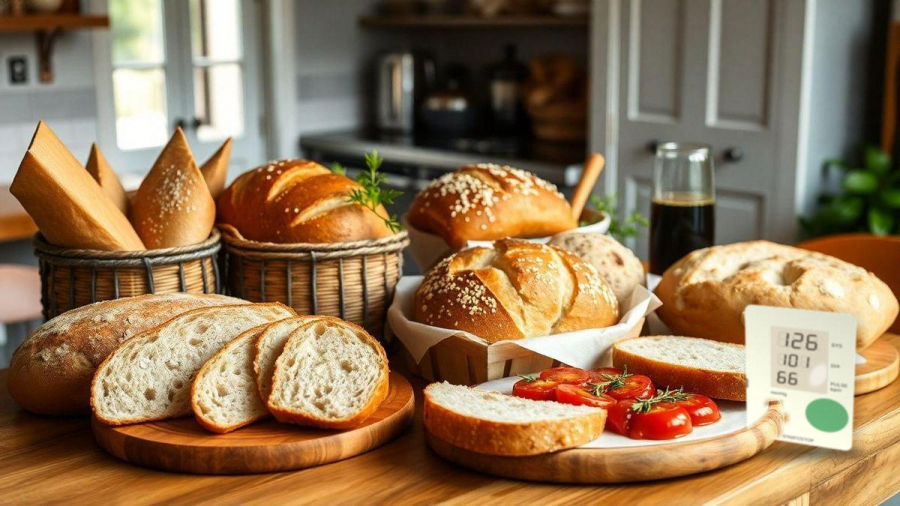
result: 66 bpm
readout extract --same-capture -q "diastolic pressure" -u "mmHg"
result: 101 mmHg
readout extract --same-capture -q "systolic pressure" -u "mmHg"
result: 126 mmHg
